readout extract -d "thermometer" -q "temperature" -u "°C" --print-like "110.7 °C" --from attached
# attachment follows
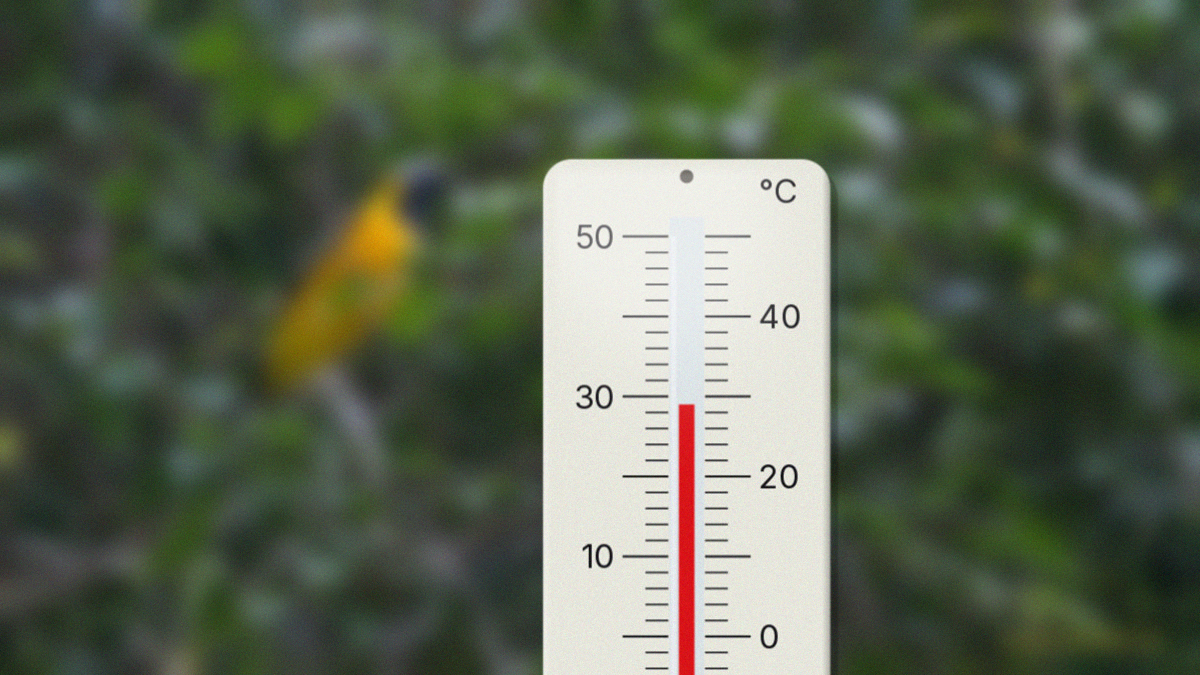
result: 29 °C
